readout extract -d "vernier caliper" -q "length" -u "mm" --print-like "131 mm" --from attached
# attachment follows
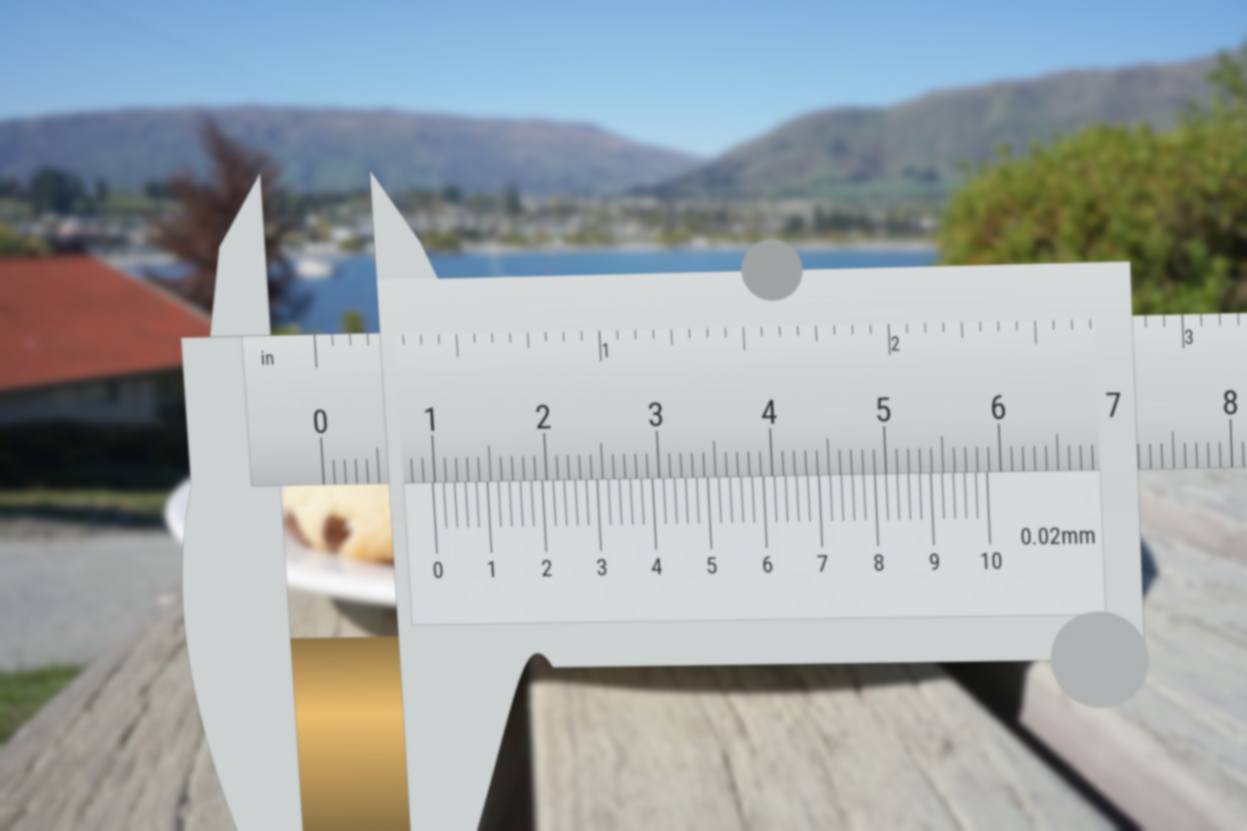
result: 9.8 mm
